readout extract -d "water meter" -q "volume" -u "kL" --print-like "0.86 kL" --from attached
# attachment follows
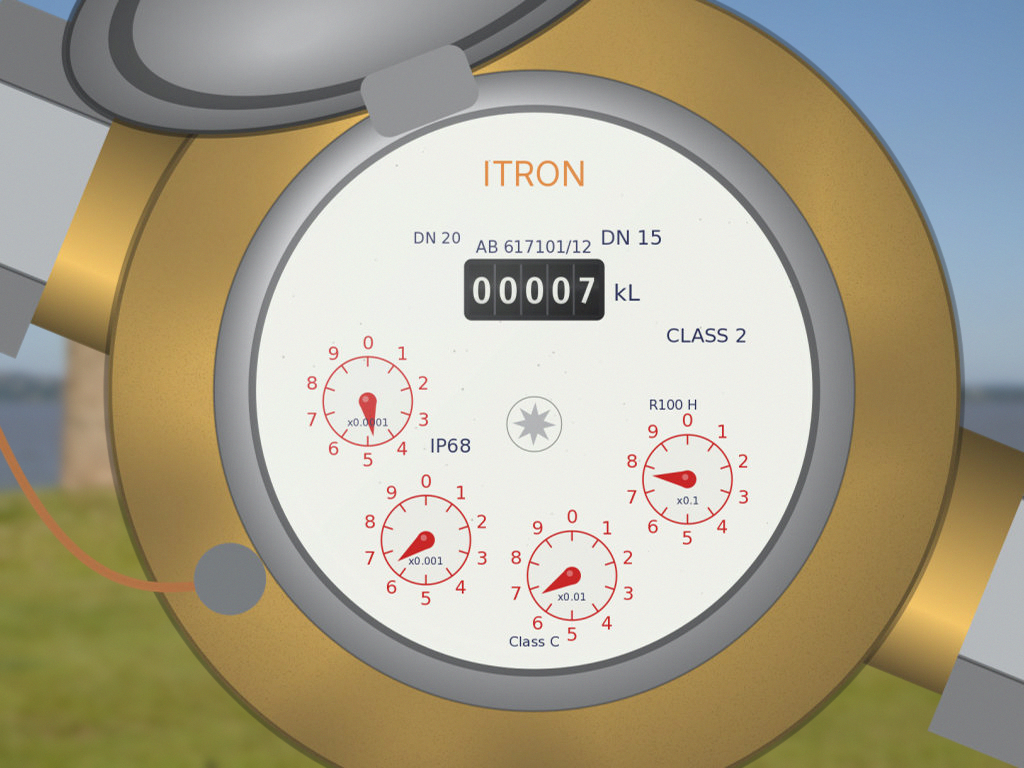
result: 7.7664 kL
